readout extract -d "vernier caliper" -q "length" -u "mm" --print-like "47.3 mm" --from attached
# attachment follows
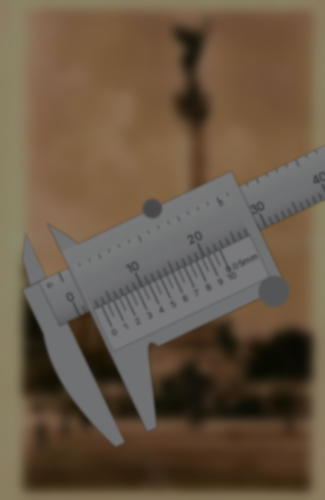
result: 3.5 mm
